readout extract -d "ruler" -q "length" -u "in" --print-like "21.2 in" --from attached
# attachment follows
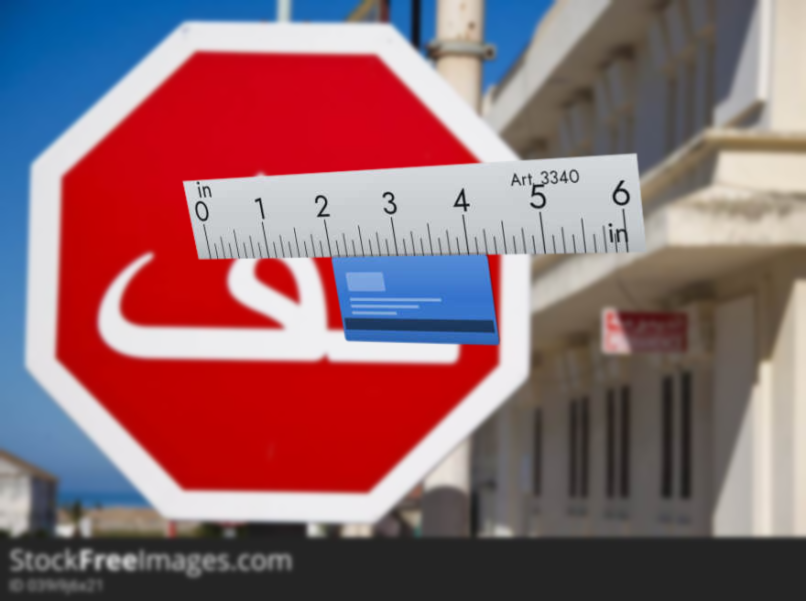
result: 2.25 in
